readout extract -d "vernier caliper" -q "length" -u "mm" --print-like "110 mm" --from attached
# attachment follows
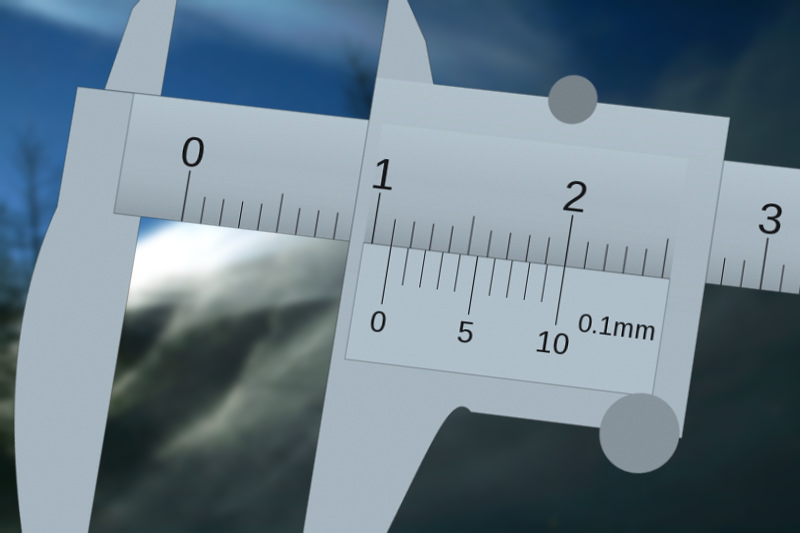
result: 11.0 mm
